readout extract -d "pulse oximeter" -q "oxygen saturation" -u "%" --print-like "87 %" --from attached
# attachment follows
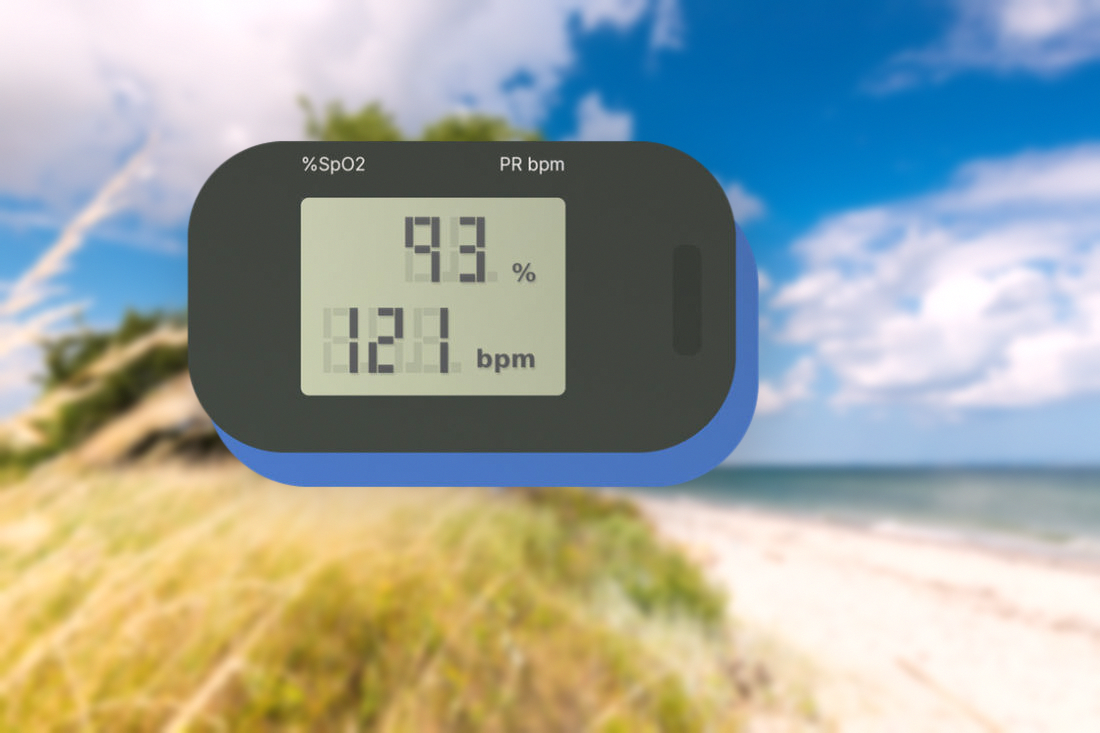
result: 93 %
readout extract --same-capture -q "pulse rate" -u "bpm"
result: 121 bpm
